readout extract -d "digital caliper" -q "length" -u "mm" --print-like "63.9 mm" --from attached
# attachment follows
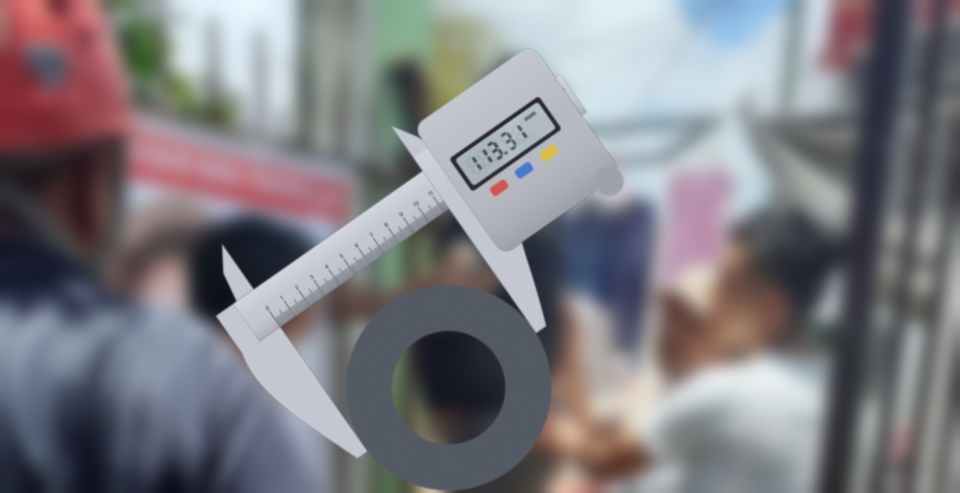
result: 113.31 mm
